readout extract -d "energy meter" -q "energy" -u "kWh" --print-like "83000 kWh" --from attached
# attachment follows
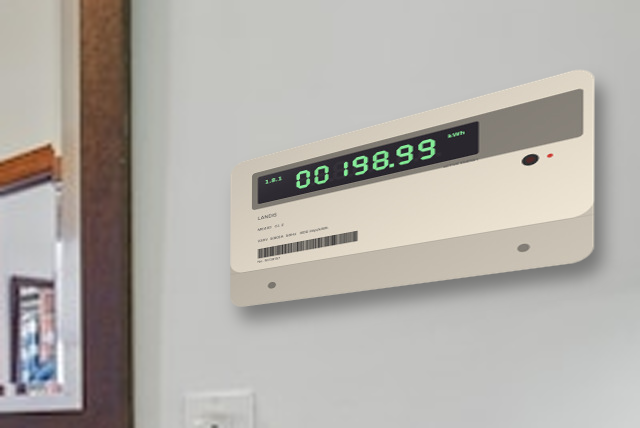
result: 198.99 kWh
